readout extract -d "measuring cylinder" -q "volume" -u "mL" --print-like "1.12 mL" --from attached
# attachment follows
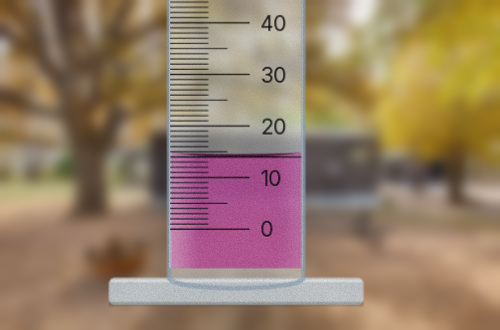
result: 14 mL
